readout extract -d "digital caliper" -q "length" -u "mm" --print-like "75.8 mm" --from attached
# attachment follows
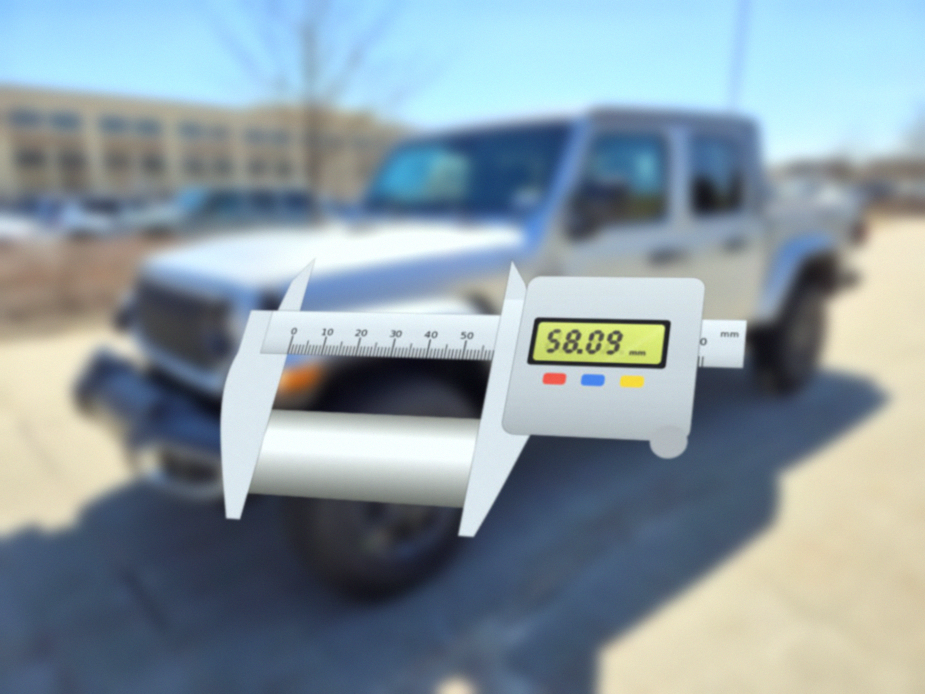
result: 58.09 mm
